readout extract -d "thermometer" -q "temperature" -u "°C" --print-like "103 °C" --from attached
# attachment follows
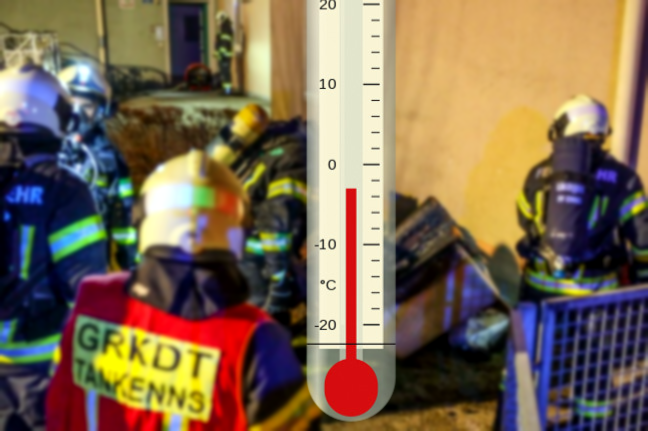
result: -3 °C
